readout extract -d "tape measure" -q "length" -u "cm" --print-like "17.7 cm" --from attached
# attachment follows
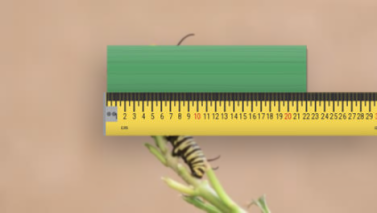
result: 22 cm
